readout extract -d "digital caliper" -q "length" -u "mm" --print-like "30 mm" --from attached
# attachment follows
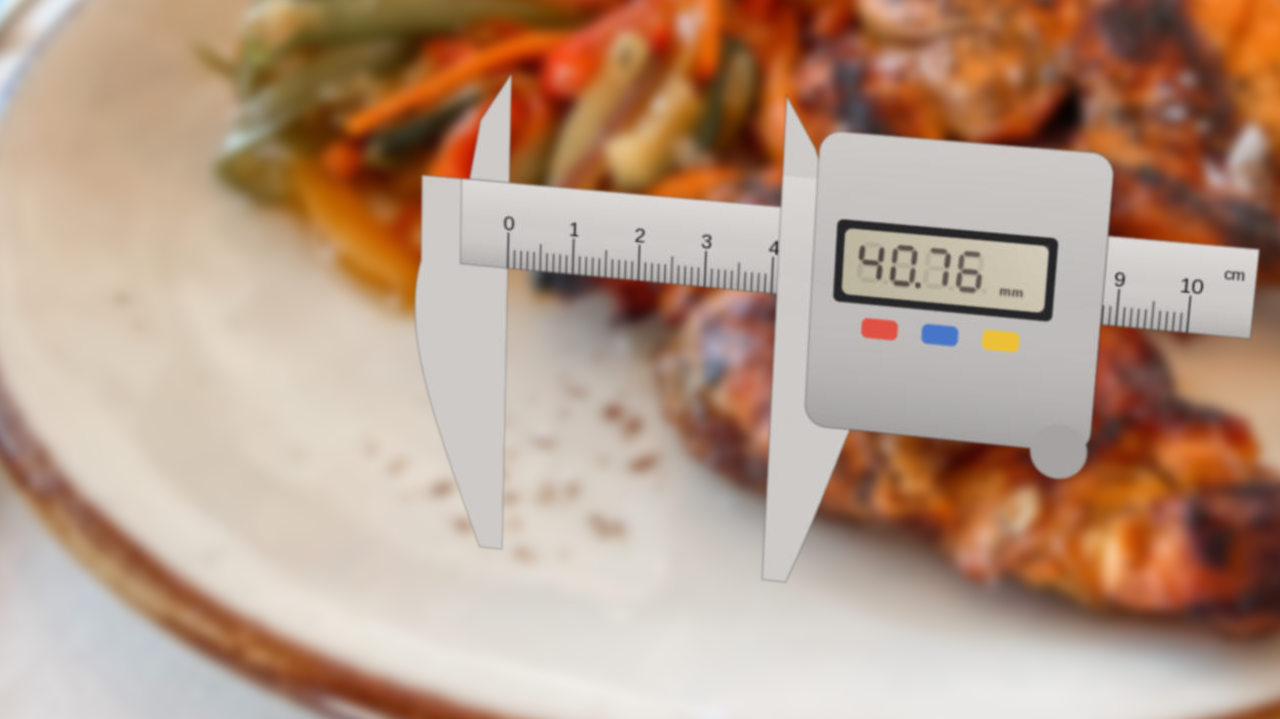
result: 40.76 mm
